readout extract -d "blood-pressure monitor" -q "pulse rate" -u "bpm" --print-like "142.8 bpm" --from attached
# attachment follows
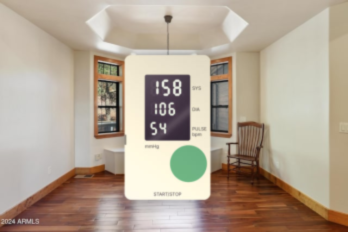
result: 54 bpm
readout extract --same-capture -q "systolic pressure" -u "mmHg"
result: 158 mmHg
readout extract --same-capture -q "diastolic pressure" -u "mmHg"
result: 106 mmHg
